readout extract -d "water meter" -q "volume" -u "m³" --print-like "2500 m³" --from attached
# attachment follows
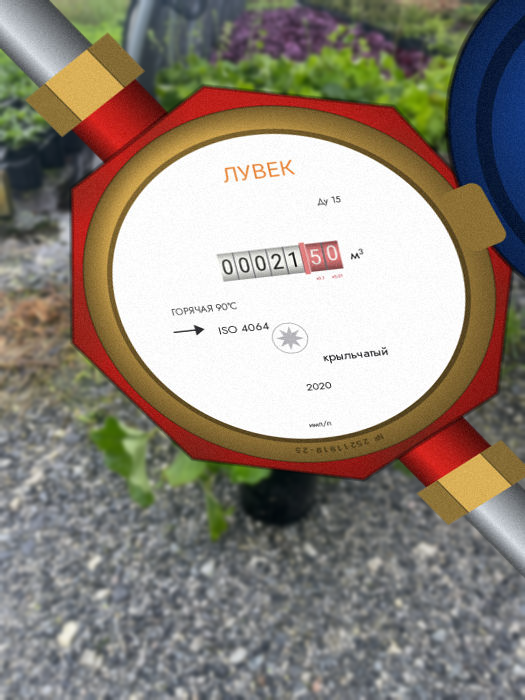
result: 21.50 m³
